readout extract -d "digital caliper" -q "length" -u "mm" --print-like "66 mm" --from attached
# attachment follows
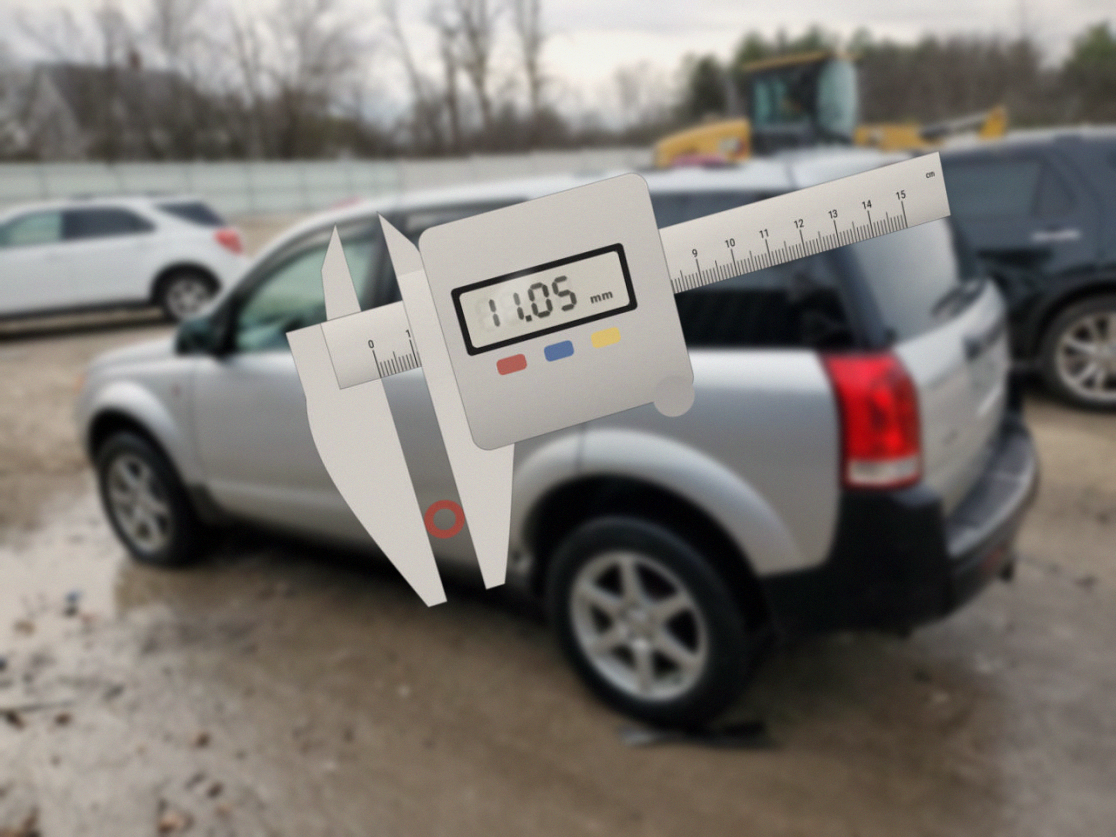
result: 11.05 mm
